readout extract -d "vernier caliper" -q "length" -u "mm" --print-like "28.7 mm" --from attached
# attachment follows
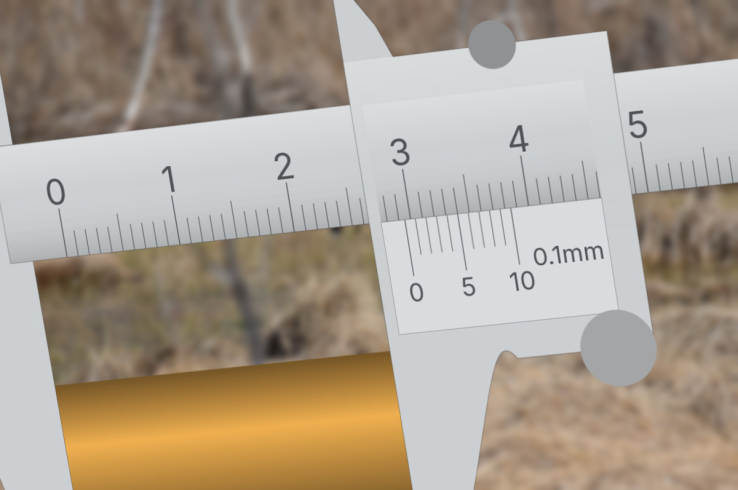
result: 29.5 mm
